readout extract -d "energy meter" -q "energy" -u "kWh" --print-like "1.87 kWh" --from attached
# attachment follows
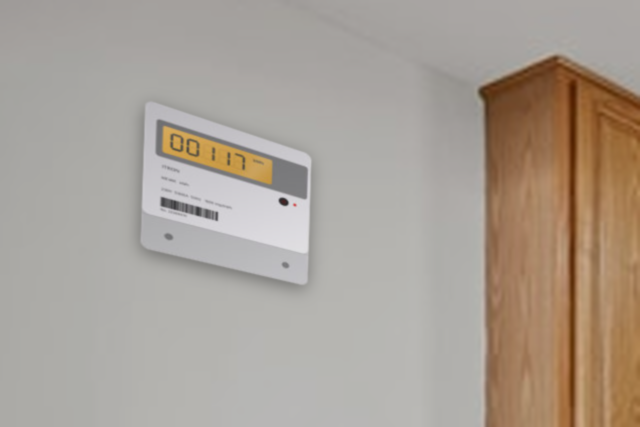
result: 117 kWh
